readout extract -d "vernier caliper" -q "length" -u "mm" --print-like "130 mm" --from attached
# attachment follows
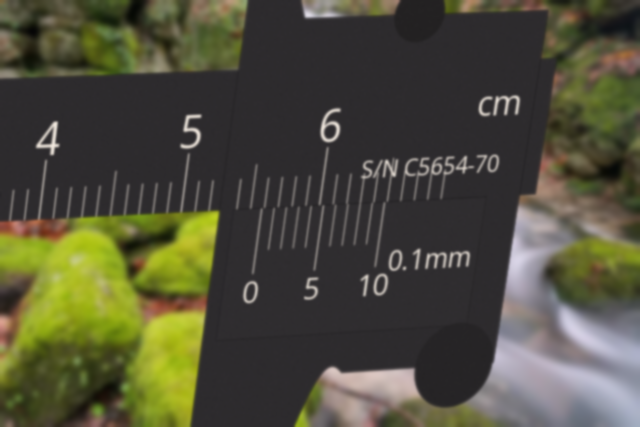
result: 55.8 mm
